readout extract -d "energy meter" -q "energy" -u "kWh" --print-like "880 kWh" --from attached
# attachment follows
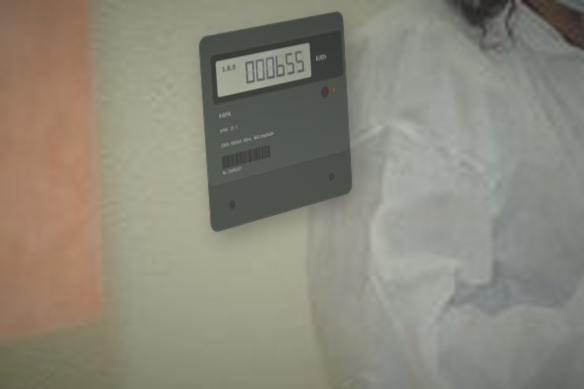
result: 655 kWh
